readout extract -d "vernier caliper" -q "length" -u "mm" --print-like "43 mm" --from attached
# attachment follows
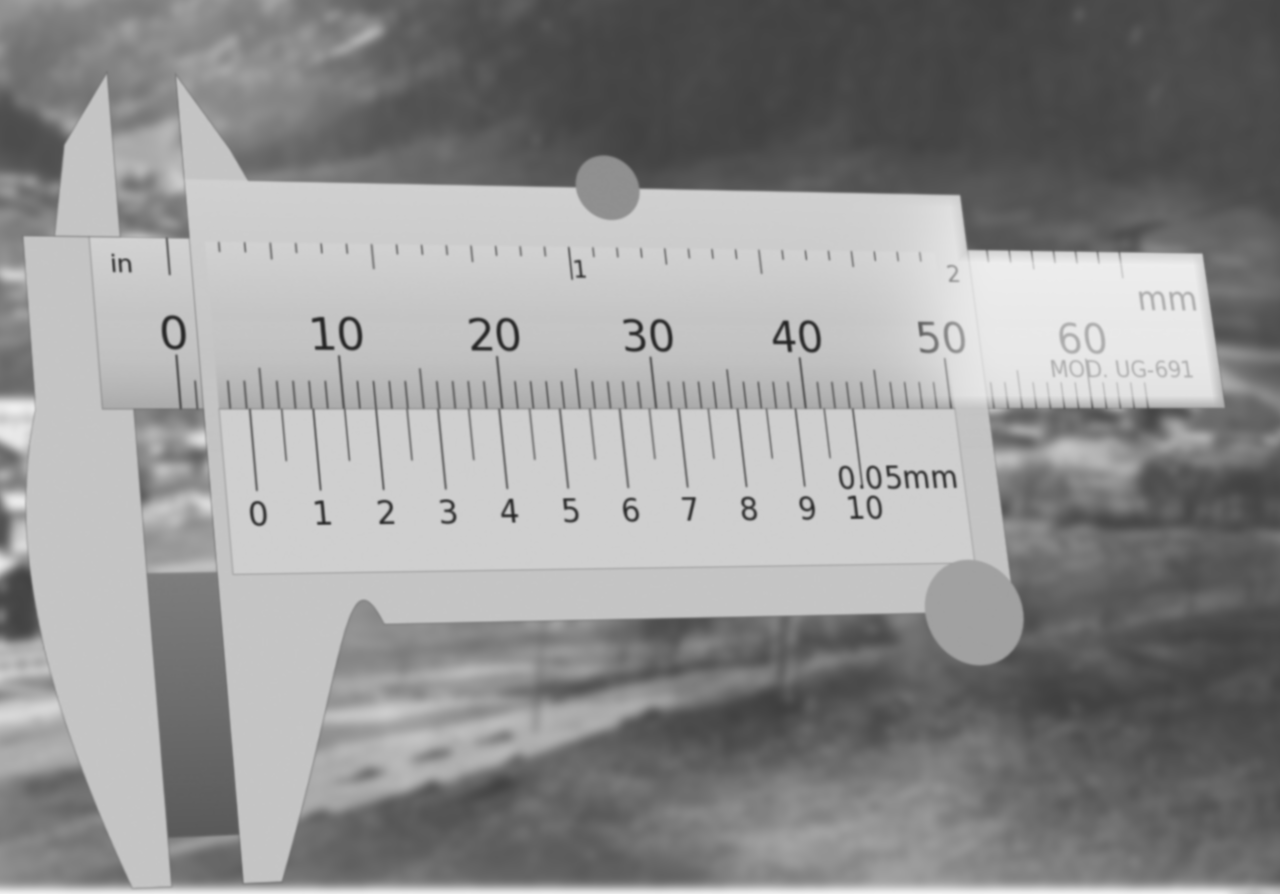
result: 4.2 mm
